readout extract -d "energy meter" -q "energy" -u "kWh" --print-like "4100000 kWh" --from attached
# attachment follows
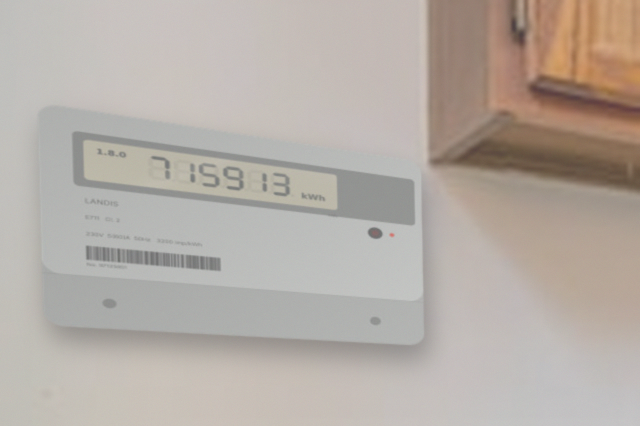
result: 715913 kWh
